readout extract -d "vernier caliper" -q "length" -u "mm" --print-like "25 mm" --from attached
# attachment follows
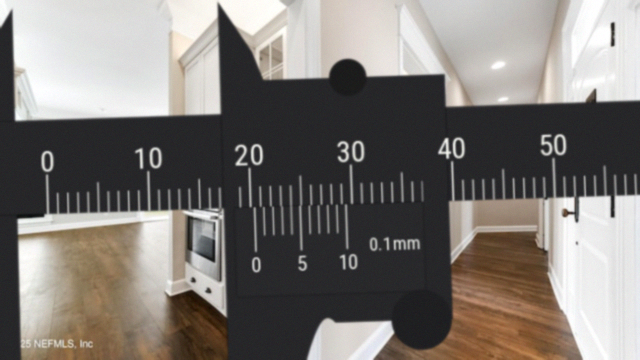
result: 20.4 mm
